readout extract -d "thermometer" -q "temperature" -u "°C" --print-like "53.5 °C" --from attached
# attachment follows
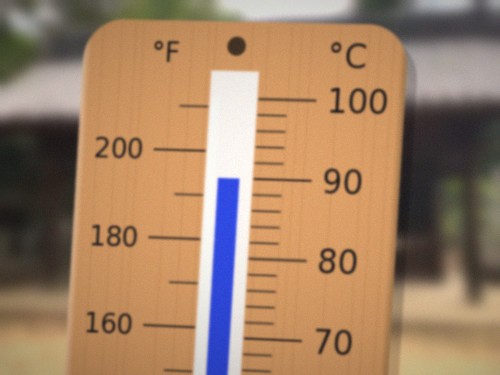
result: 90 °C
